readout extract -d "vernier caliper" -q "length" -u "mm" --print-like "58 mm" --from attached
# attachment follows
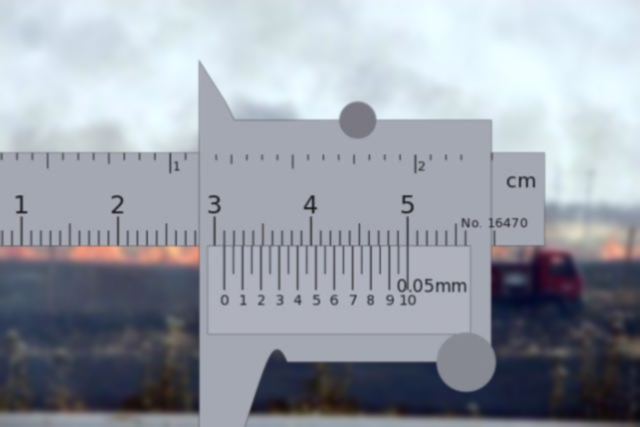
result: 31.0 mm
